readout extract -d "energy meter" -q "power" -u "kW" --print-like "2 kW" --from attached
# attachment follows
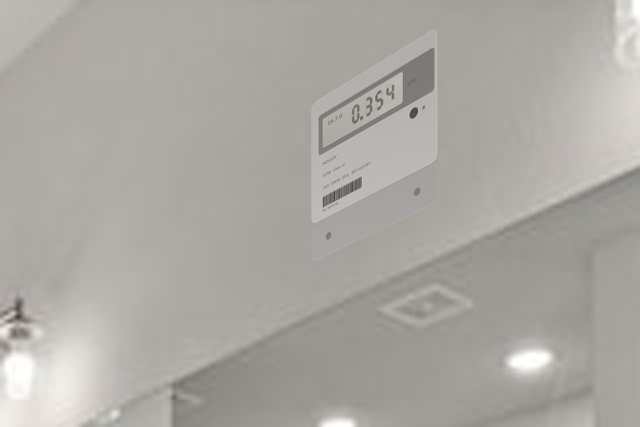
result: 0.354 kW
